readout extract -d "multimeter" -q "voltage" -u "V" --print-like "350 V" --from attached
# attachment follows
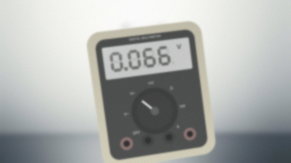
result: 0.066 V
